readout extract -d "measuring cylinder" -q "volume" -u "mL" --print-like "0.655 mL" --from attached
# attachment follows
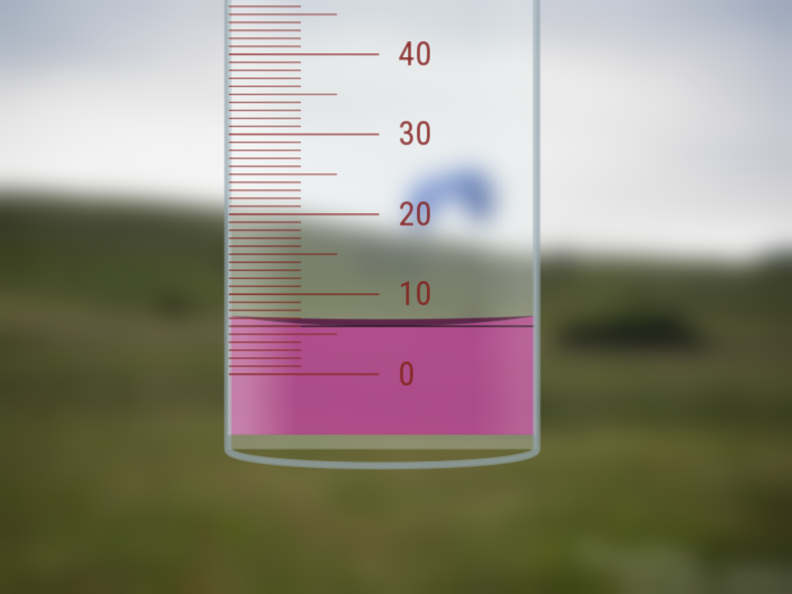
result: 6 mL
